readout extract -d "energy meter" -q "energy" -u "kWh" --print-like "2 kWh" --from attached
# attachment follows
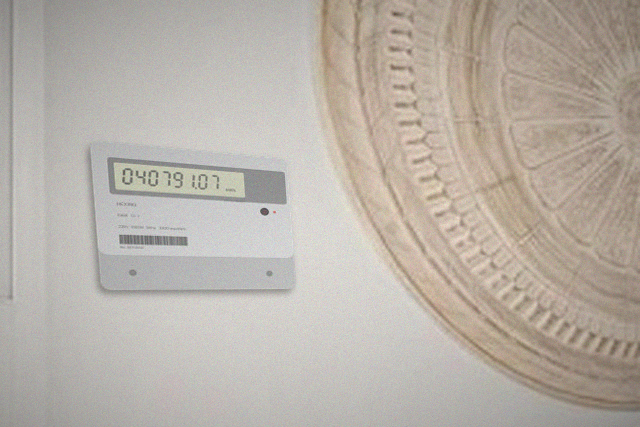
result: 40791.07 kWh
